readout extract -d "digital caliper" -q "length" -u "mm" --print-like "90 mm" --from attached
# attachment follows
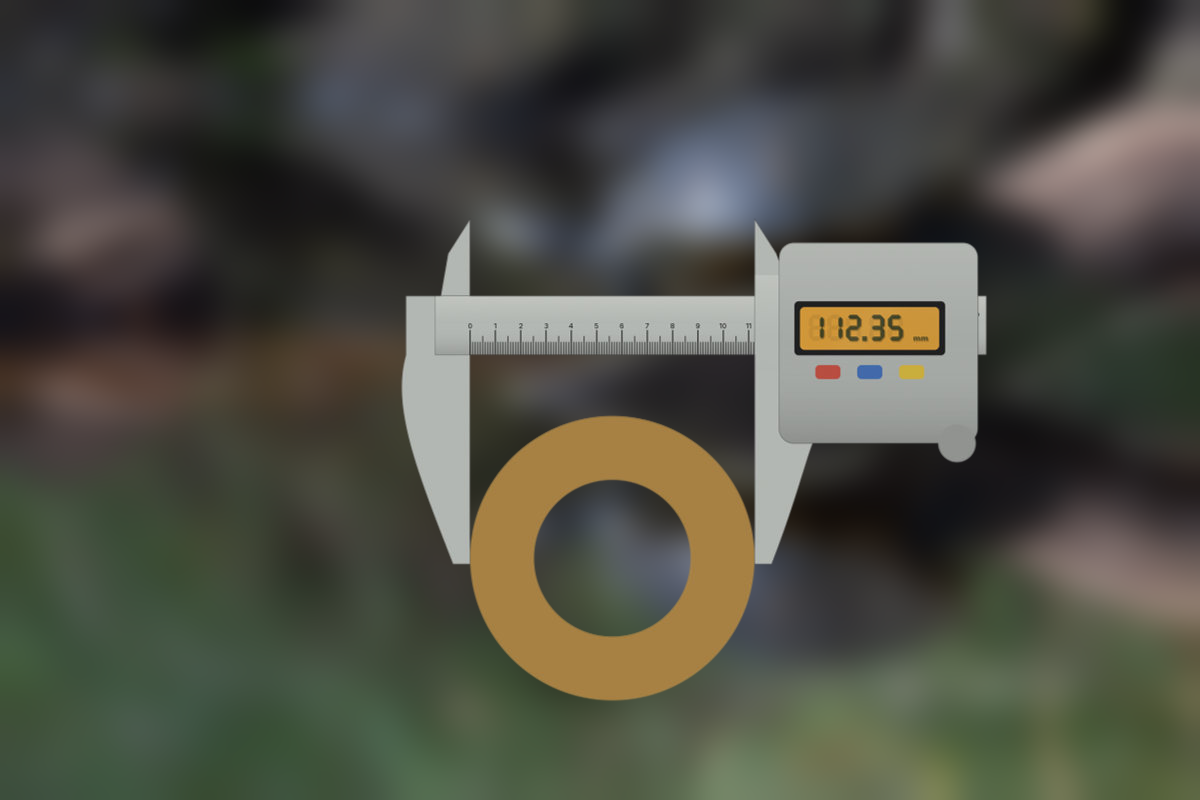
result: 112.35 mm
